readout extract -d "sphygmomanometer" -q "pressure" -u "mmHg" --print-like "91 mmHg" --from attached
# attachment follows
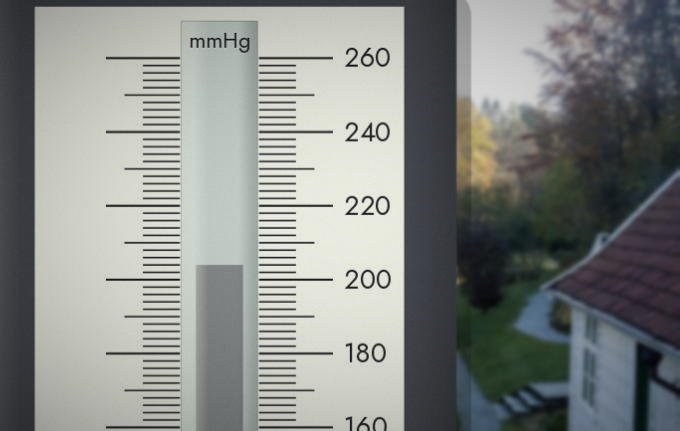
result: 204 mmHg
